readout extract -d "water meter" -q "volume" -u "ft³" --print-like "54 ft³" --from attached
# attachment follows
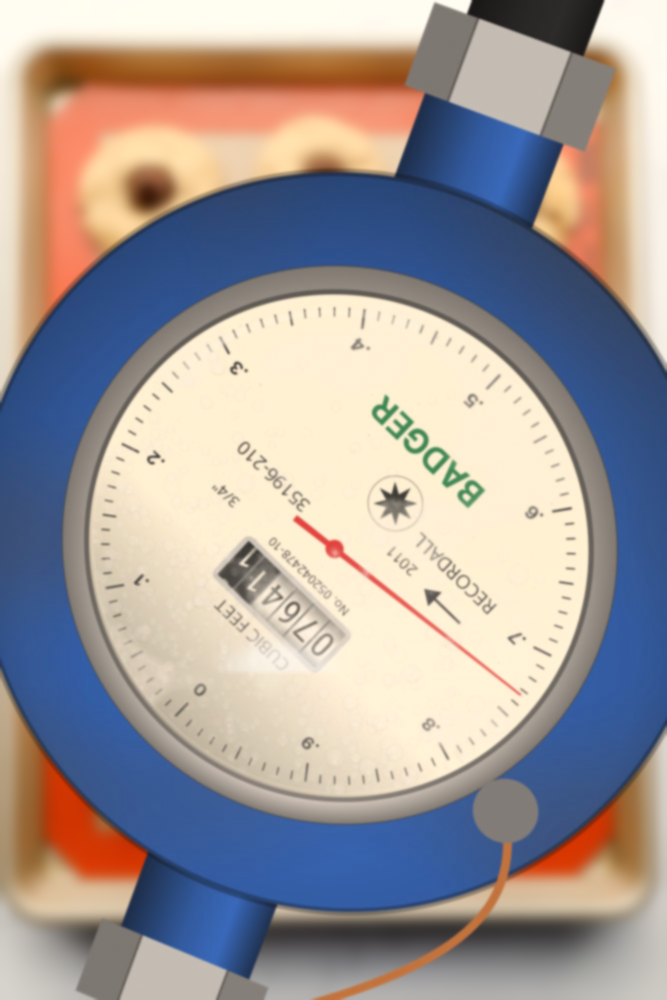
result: 76410.73 ft³
